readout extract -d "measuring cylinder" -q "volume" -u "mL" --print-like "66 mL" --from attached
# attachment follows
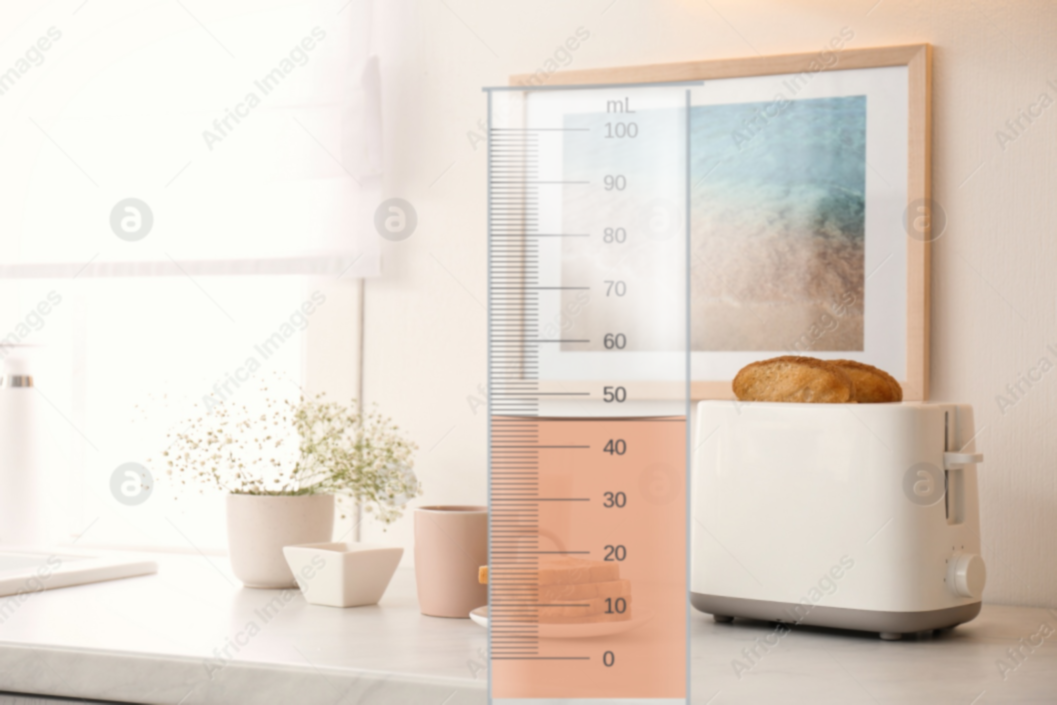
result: 45 mL
